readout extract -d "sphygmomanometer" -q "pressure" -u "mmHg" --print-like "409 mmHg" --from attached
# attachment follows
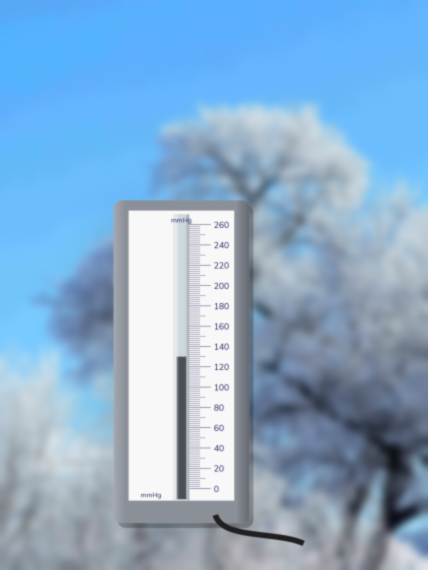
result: 130 mmHg
